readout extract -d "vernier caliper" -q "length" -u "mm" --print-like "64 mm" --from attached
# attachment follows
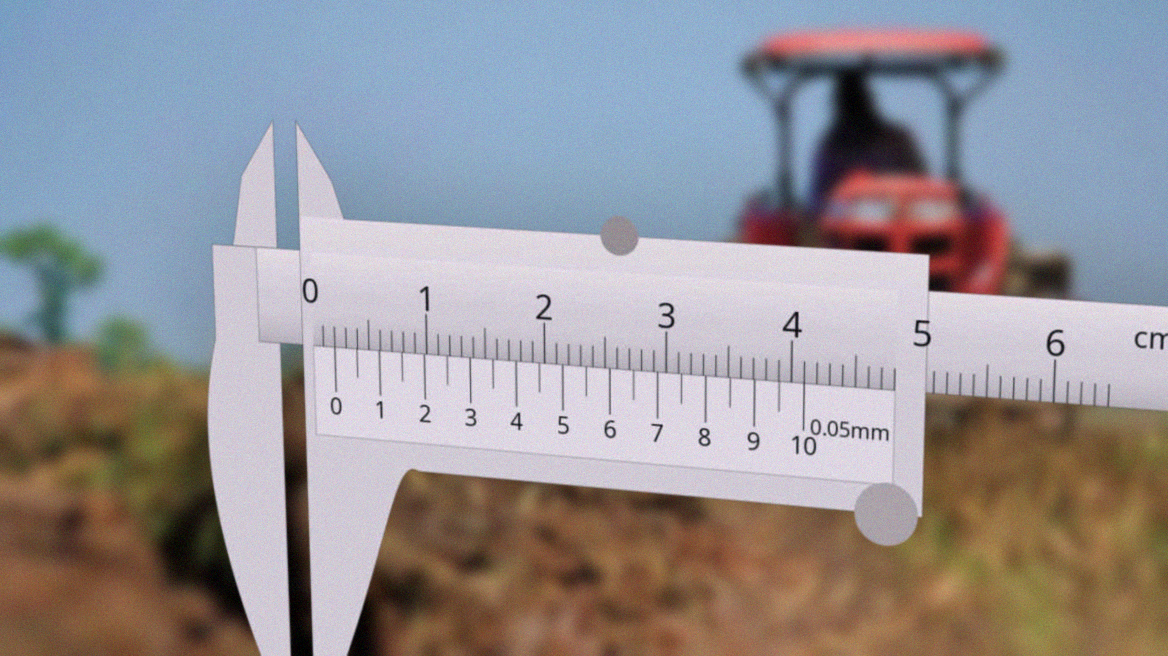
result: 2.0 mm
